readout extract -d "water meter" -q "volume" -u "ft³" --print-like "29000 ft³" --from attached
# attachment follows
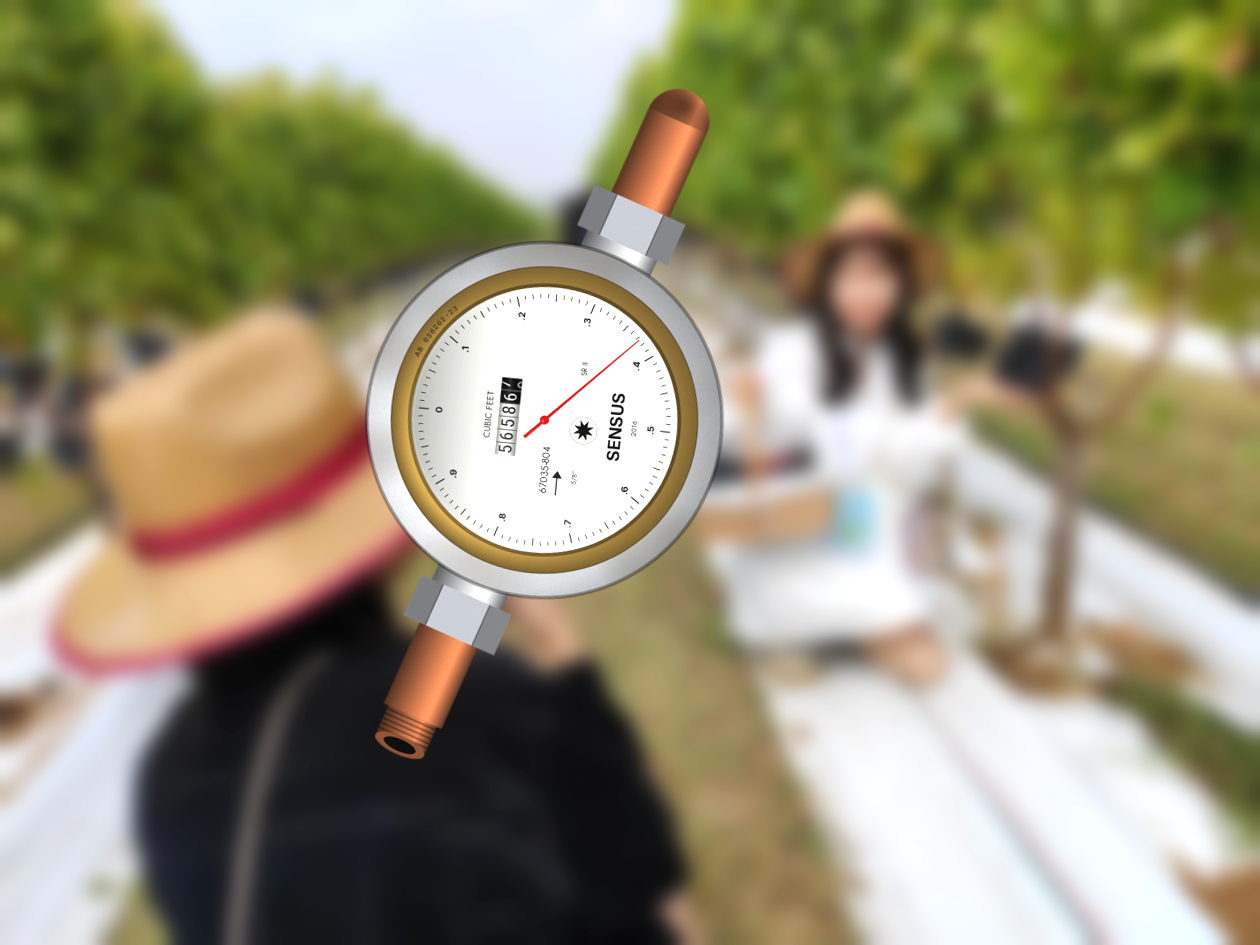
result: 565867.37 ft³
